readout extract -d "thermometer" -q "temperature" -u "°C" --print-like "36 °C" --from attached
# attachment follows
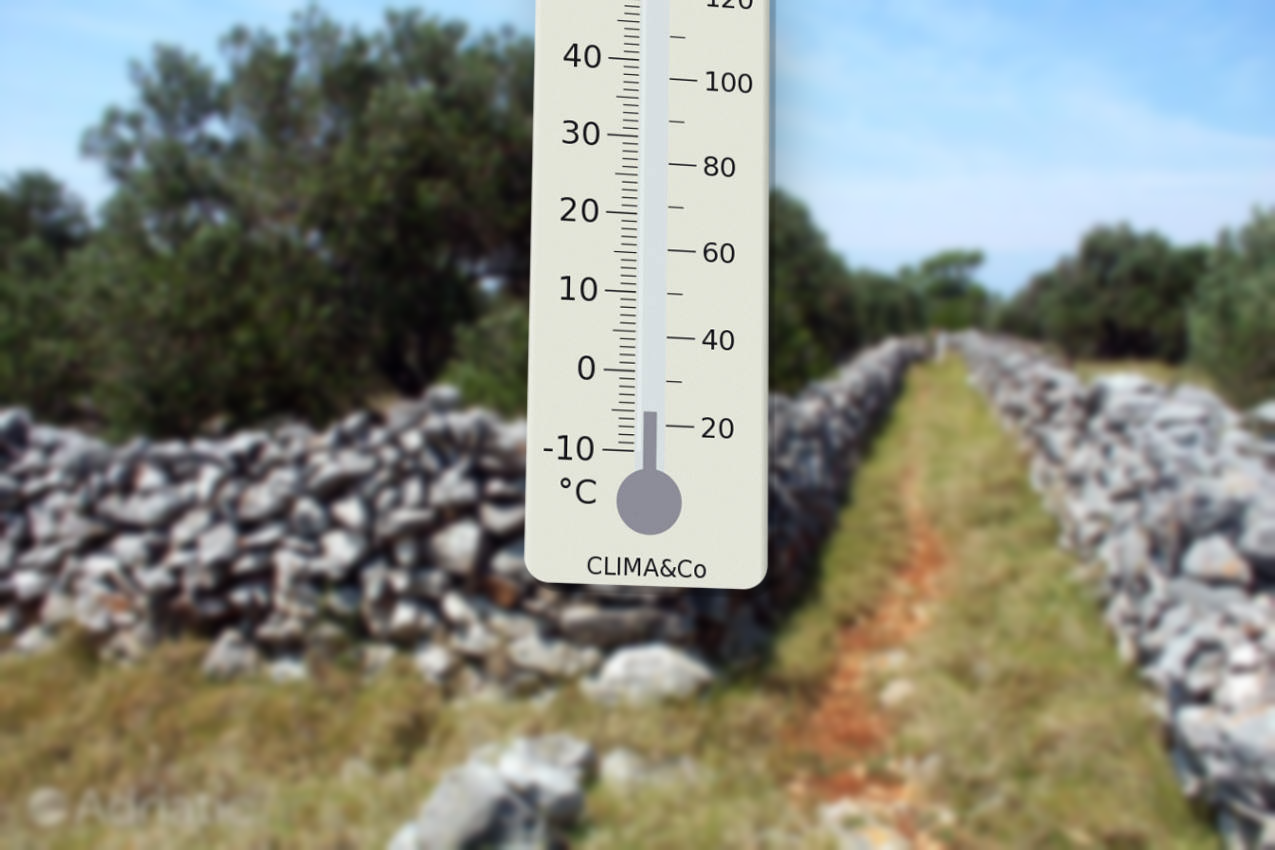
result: -5 °C
